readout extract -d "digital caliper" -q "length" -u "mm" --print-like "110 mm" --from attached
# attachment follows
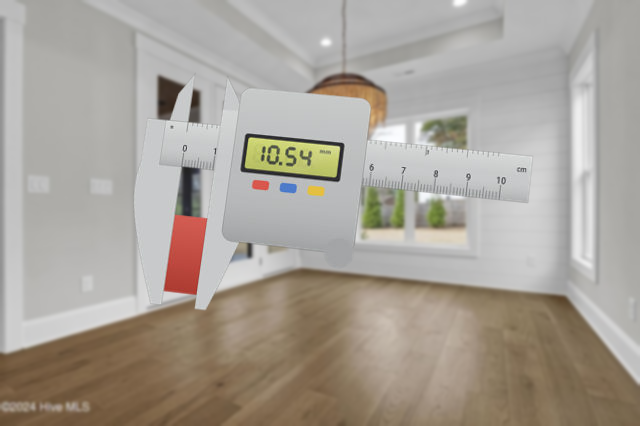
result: 10.54 mm
